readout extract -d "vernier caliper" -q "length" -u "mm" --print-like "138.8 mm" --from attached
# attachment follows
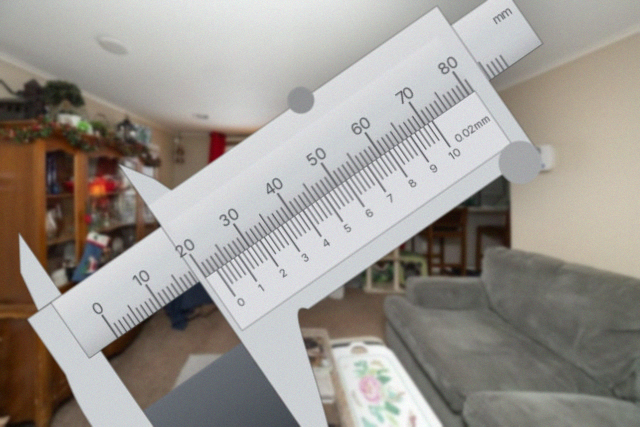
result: 22.5 mm
